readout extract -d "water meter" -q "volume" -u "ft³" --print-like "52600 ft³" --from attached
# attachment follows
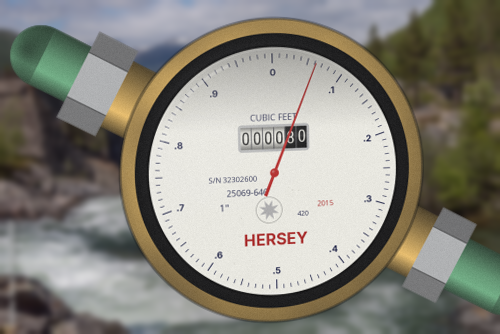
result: 80.06 ft³
